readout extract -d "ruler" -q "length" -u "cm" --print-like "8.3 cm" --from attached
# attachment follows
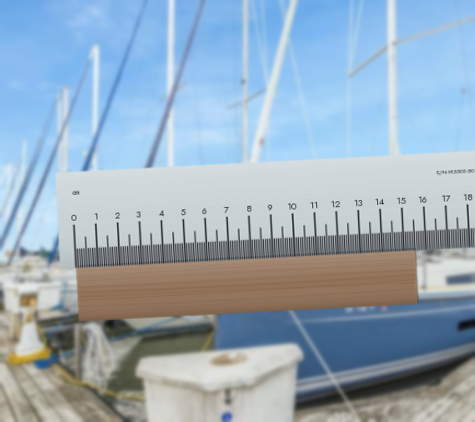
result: 15.5 cm
